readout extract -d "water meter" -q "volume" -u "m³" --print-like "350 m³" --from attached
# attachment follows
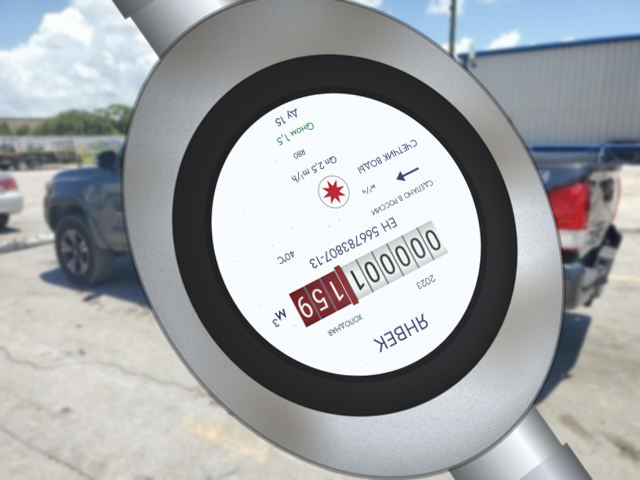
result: 1.159 m³
